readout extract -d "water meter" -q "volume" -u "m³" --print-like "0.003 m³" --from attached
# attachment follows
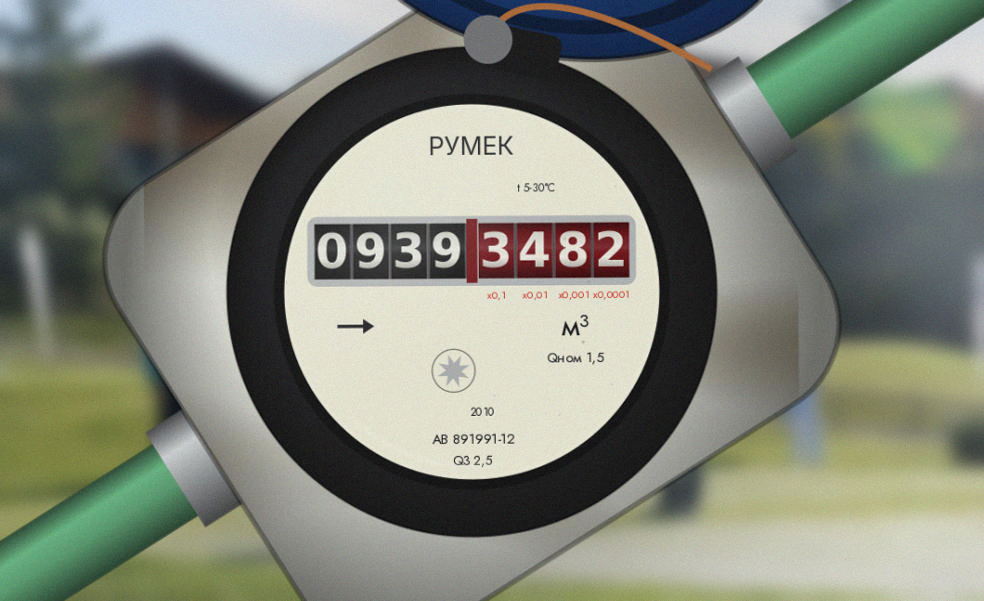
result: 939.3482 m³
